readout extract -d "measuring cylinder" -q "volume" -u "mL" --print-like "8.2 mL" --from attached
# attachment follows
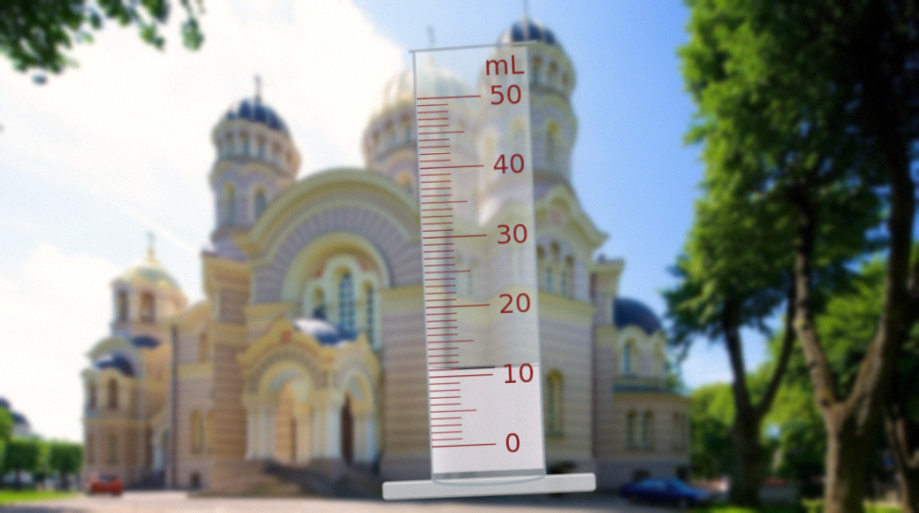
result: 11 mL
